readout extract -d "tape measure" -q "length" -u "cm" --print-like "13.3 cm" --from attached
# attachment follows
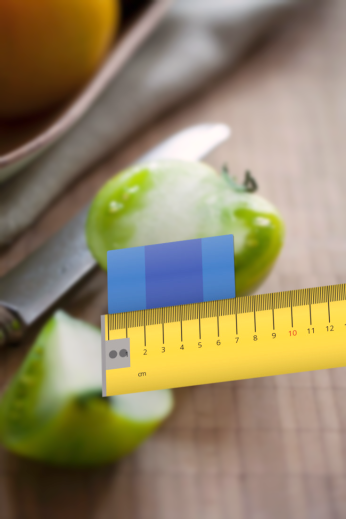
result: 7 cm
